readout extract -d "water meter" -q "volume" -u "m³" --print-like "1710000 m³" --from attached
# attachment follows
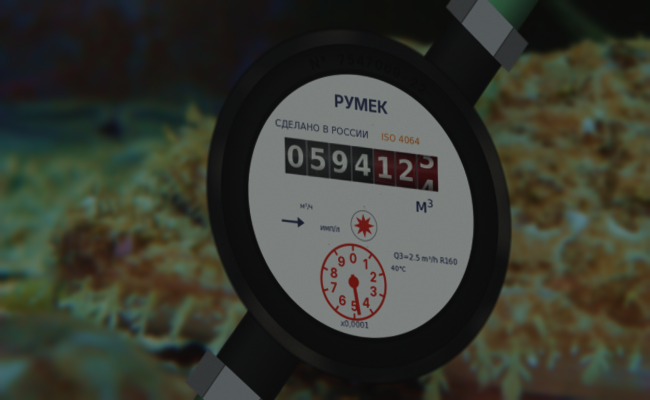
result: 594.1234 m³
